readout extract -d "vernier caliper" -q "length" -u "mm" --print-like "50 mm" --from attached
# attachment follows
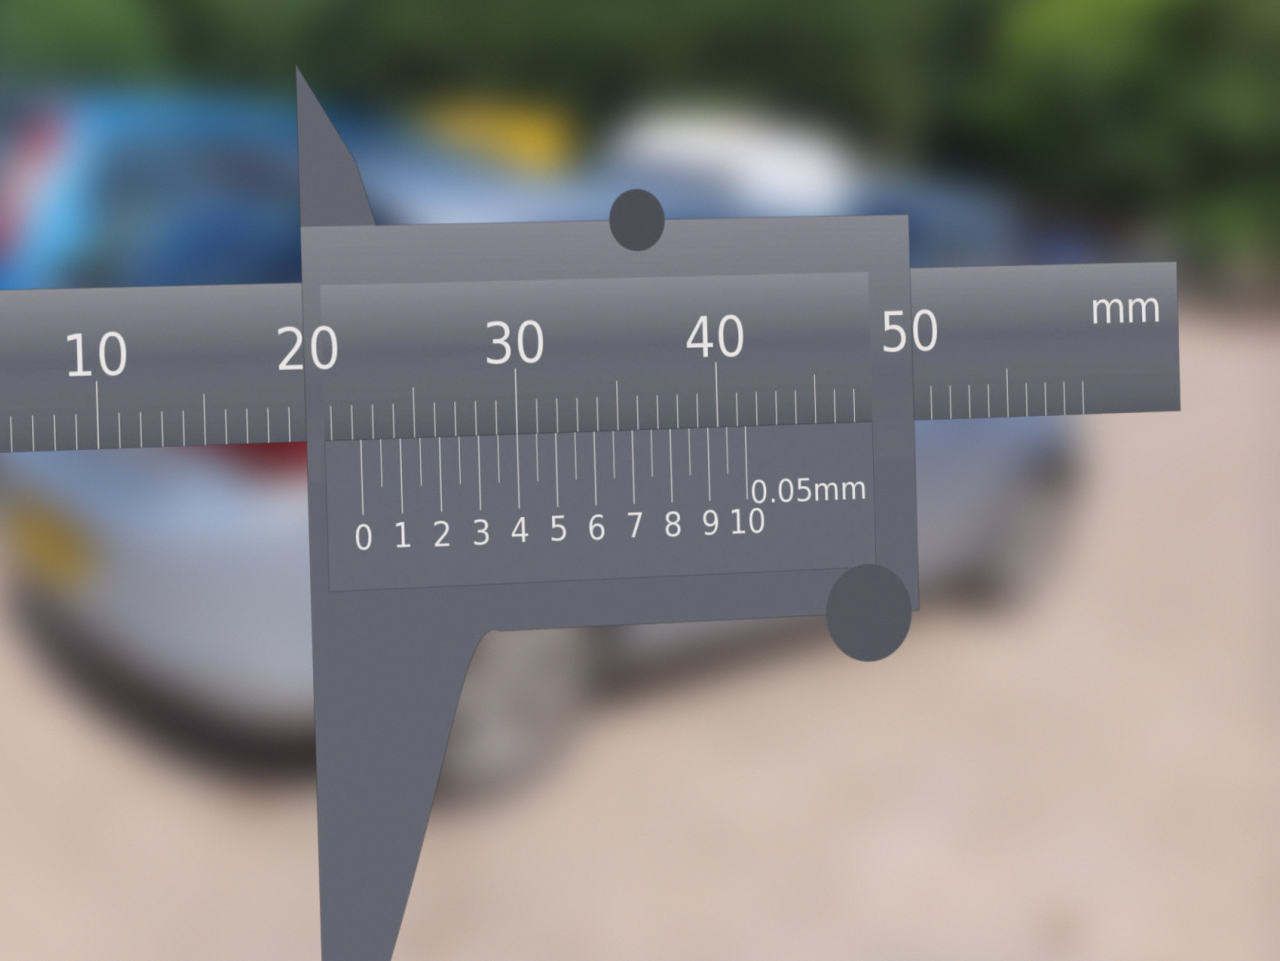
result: 22.4 mm
